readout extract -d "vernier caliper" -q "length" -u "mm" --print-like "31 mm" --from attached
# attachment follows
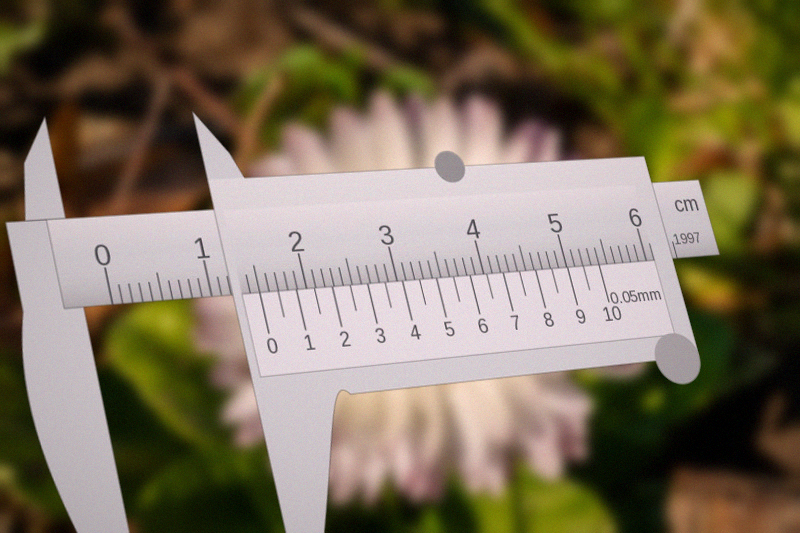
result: 15.0 mm
